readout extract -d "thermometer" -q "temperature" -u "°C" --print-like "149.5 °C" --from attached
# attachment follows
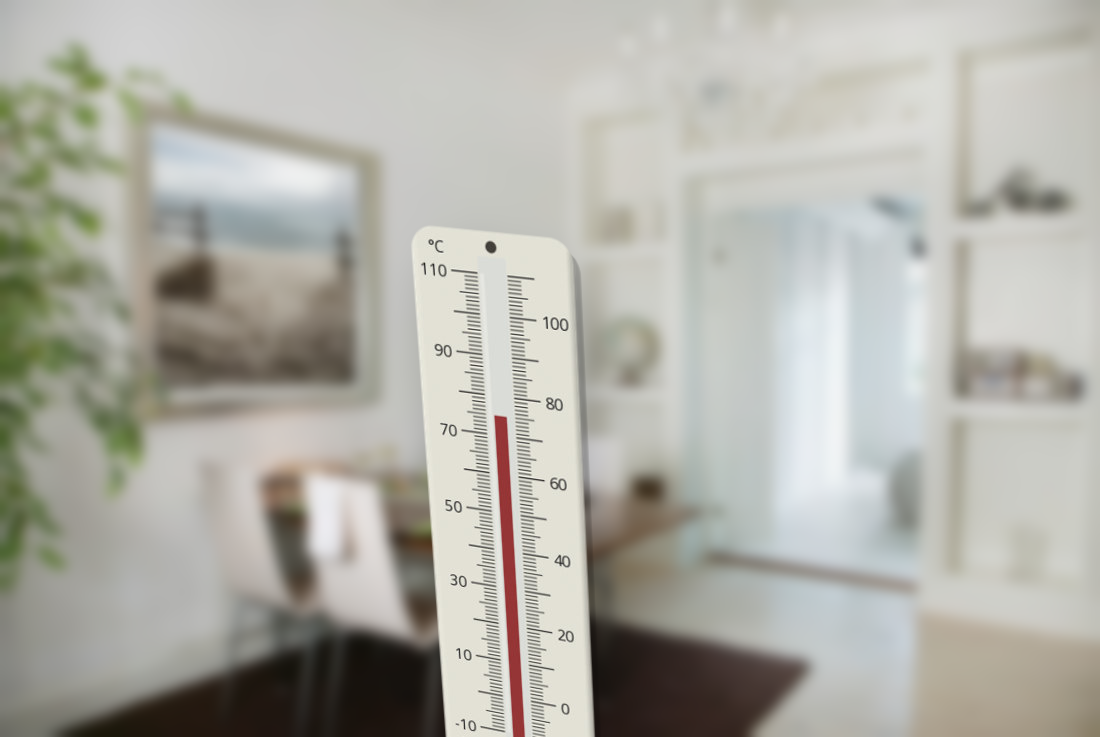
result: 75 °C
